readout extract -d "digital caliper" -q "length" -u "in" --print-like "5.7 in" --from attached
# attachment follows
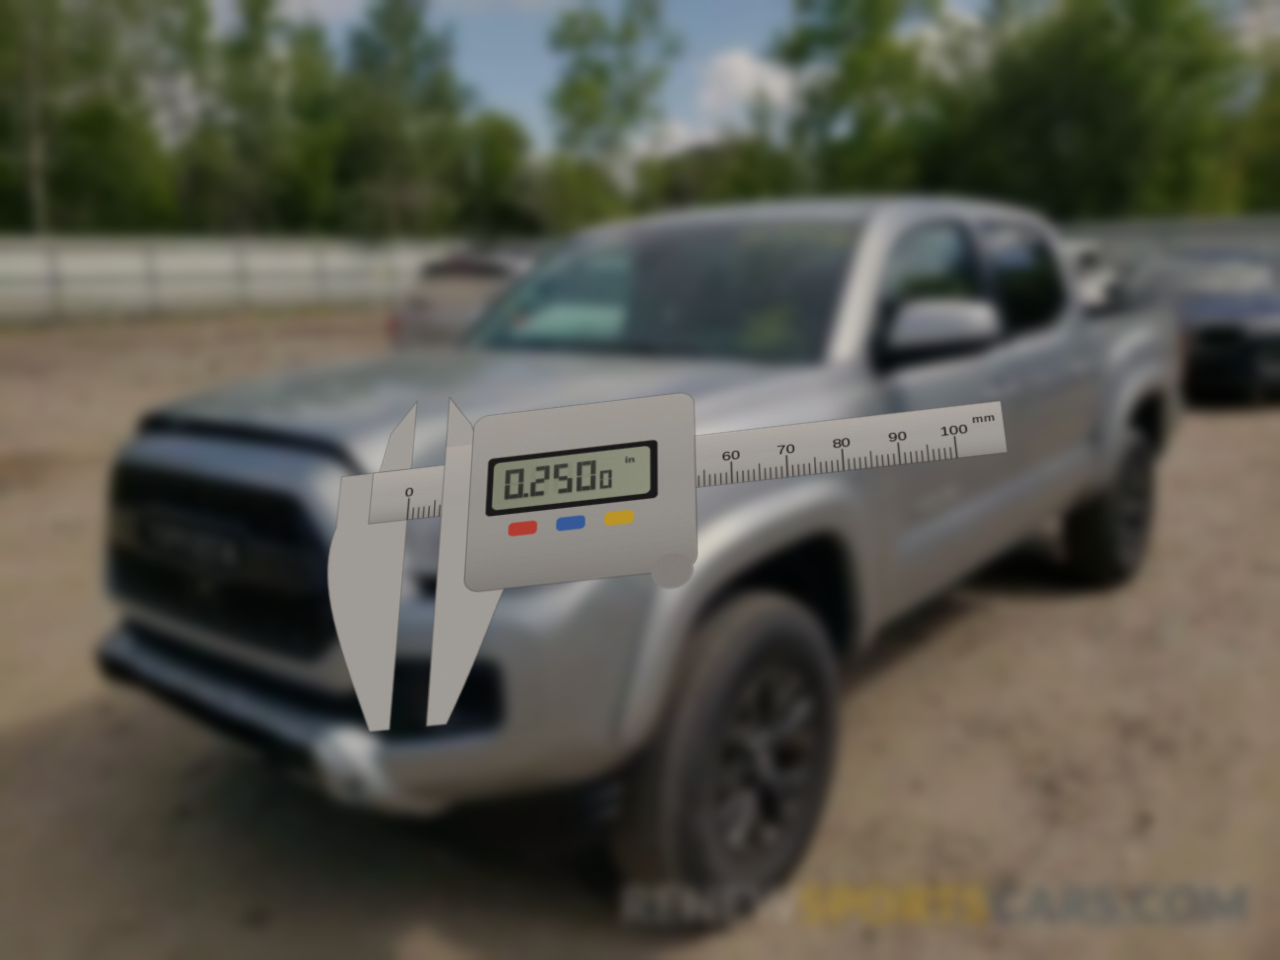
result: 0.2500 in
